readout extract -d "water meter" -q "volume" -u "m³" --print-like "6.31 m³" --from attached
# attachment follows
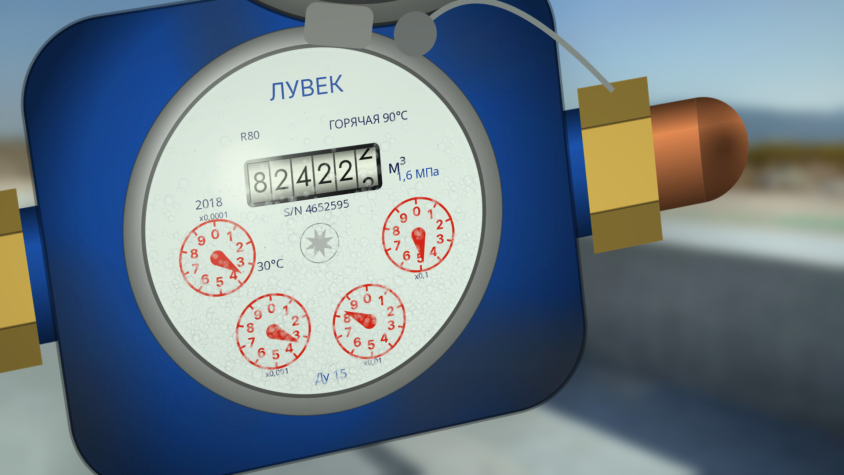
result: 824222.4833 m³
